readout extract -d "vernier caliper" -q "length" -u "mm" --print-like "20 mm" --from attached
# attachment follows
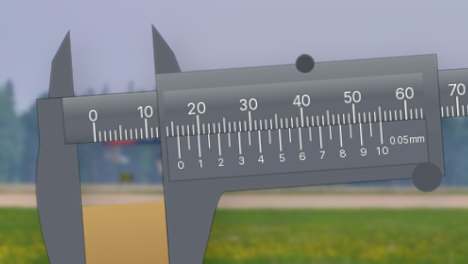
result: 16.0 mm
